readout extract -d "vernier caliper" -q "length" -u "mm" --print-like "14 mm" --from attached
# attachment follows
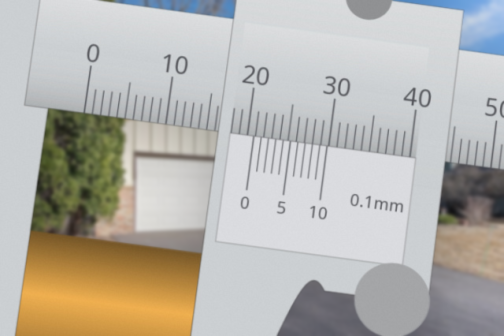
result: 20.8 mm
